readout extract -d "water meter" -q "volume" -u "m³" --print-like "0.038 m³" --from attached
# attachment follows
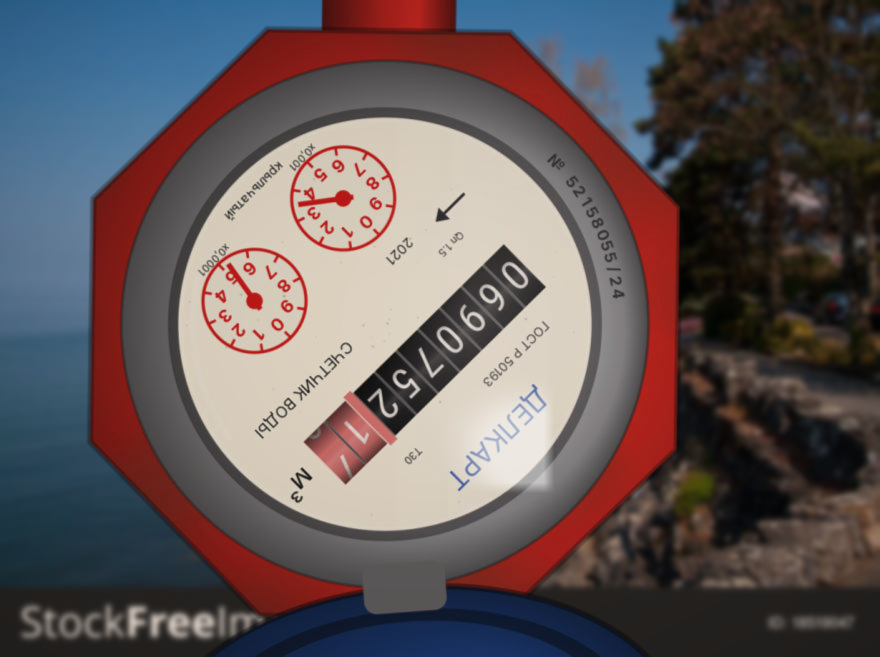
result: 690752.1735 m³
